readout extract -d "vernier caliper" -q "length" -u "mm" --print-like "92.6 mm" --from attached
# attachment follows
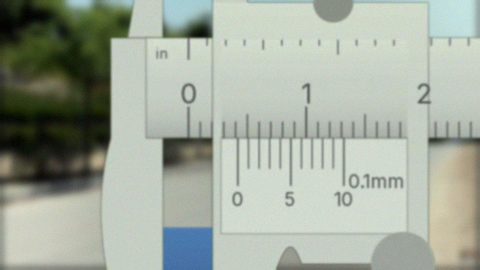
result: 4.2 mm
